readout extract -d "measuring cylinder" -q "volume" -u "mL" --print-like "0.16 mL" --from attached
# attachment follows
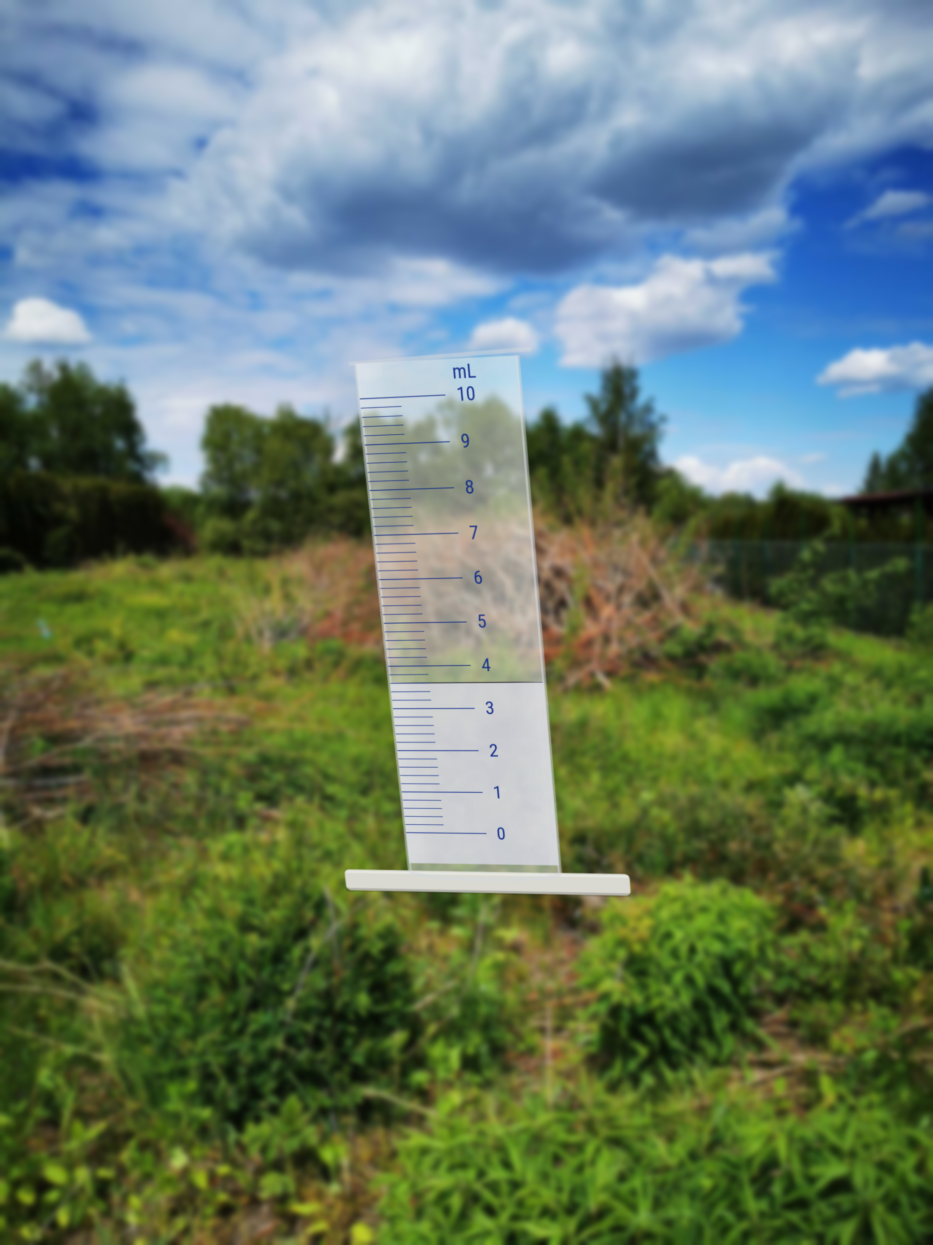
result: 3.6 mL
